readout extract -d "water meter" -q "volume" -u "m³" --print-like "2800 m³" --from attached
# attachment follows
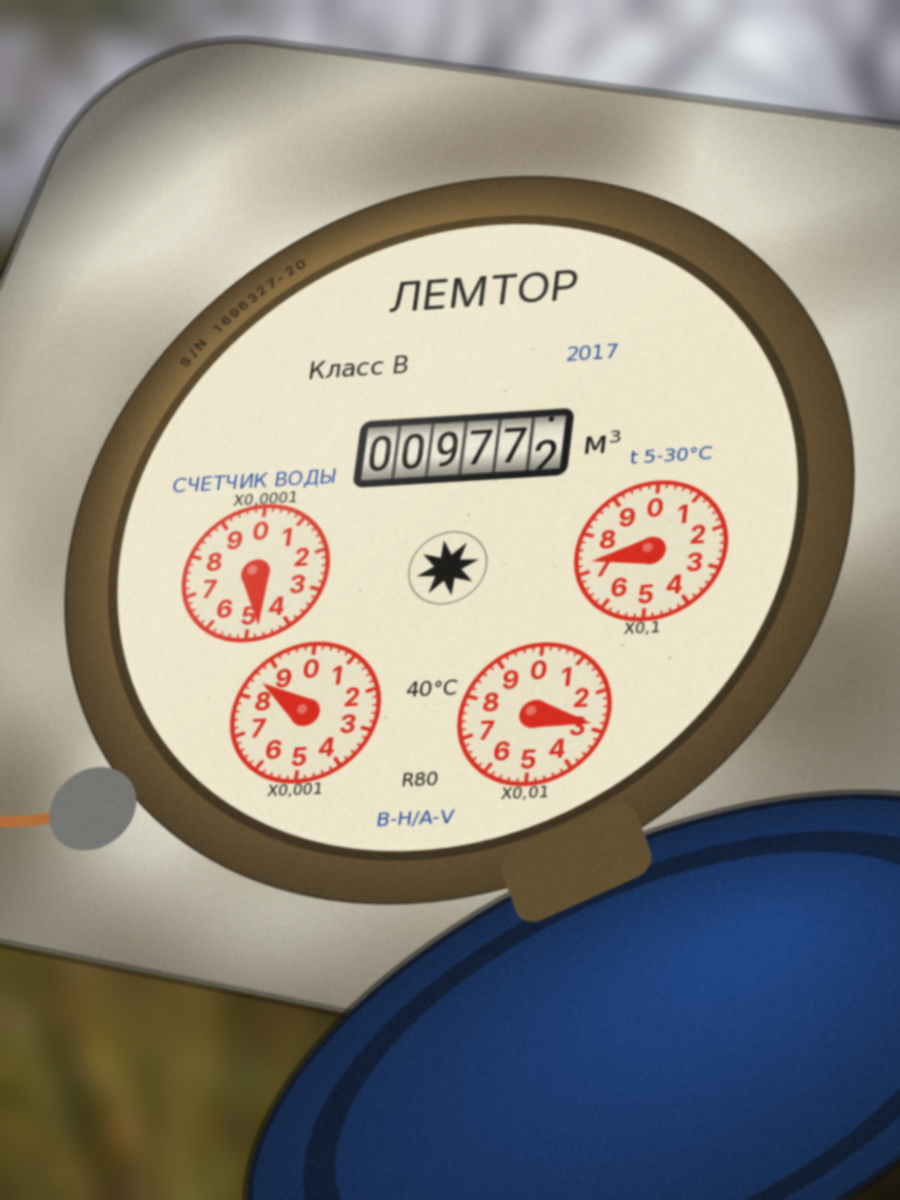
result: 9771.7284 m³
